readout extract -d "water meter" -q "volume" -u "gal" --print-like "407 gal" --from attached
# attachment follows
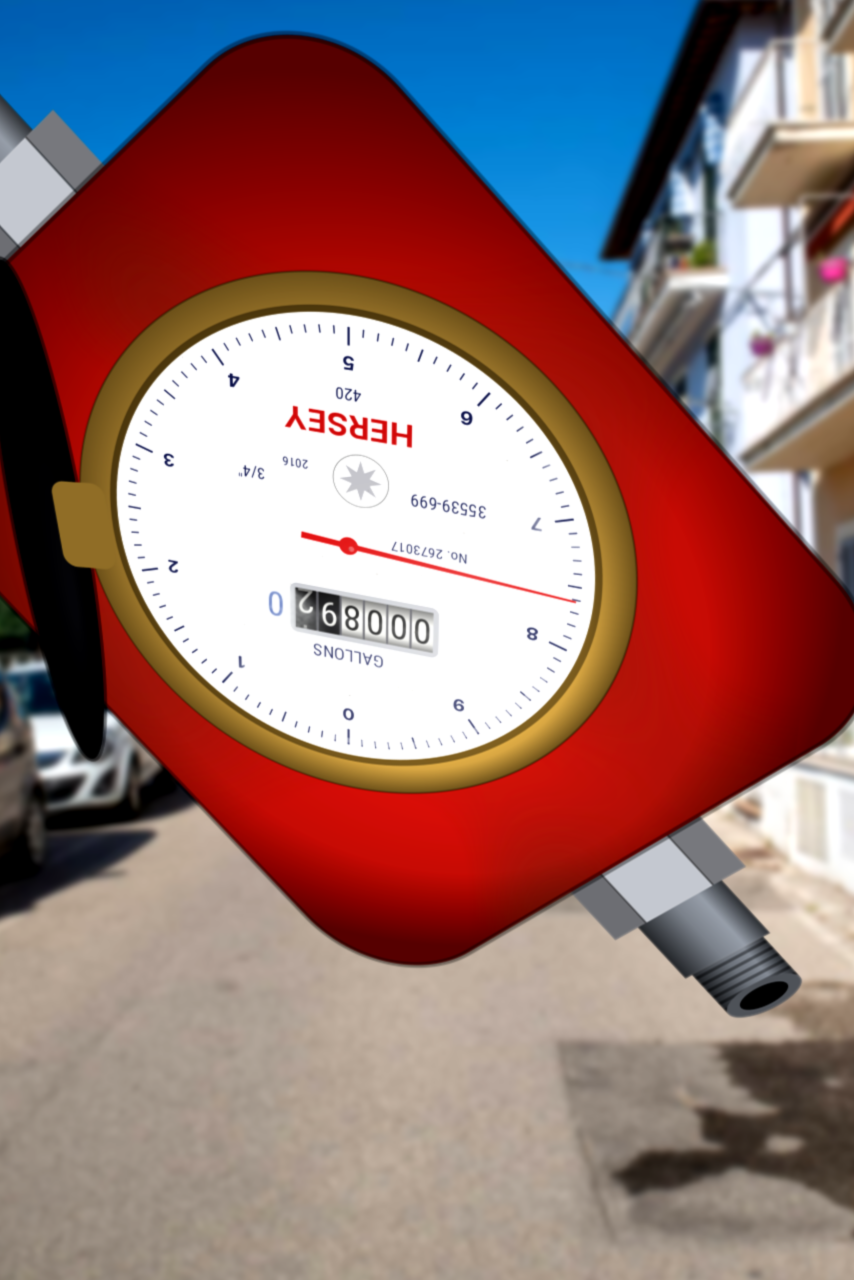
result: 8917.6 gal
